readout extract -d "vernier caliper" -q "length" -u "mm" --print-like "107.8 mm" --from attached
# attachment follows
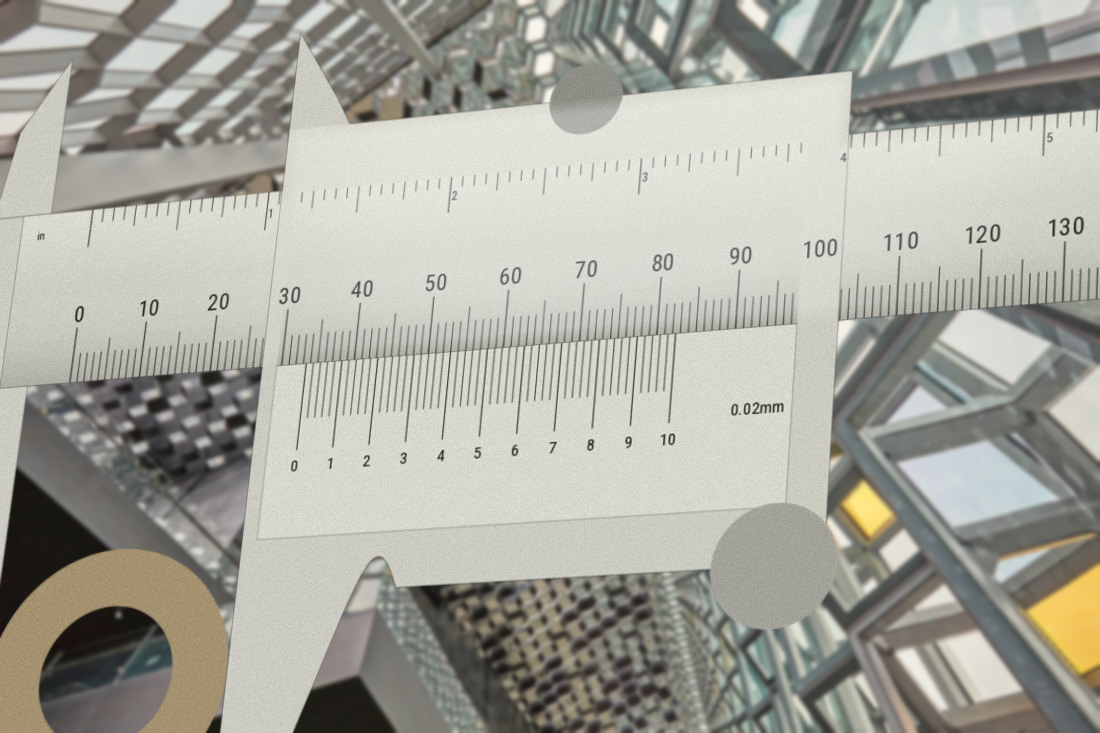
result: 33.4 mm
